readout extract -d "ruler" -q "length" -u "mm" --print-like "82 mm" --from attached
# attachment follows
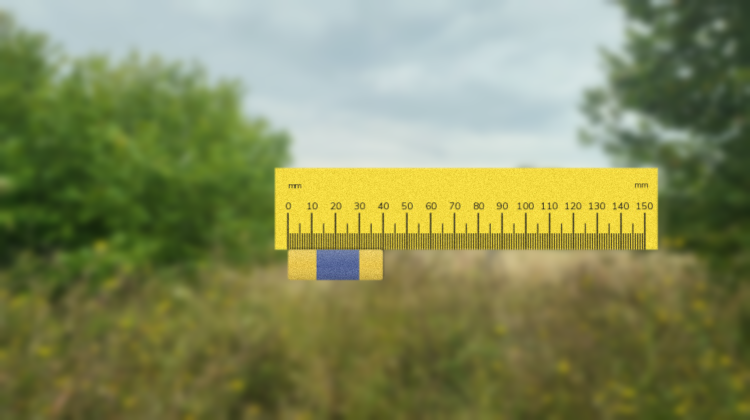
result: 40 mm
